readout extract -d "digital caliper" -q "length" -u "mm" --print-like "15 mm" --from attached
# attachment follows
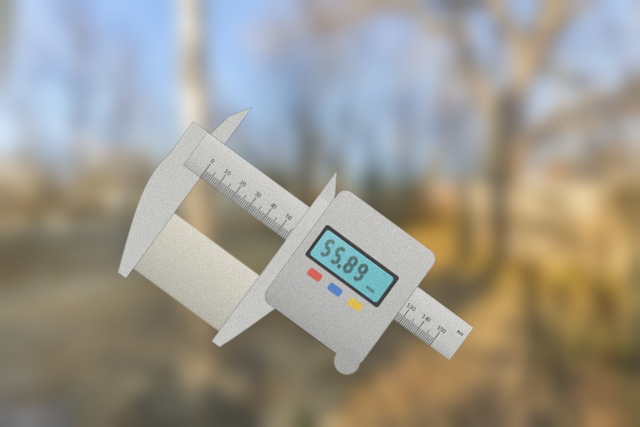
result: 55.89 mm
